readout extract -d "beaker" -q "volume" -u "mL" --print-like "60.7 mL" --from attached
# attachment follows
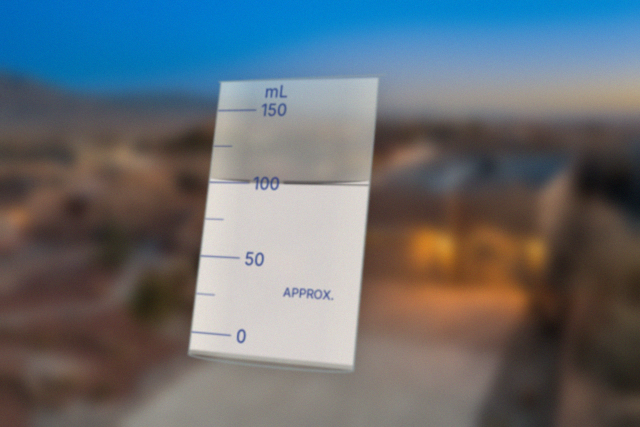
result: 100 mL
